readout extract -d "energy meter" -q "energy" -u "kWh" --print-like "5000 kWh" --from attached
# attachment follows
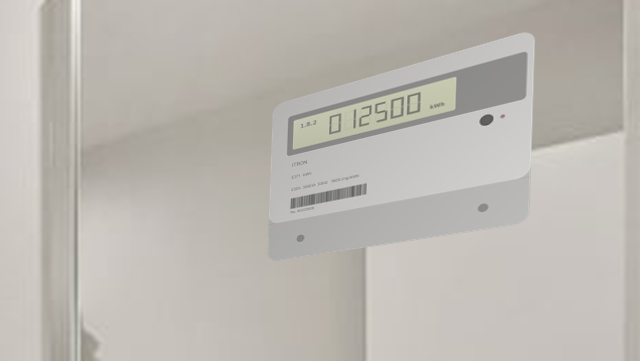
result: 12500 kWh
